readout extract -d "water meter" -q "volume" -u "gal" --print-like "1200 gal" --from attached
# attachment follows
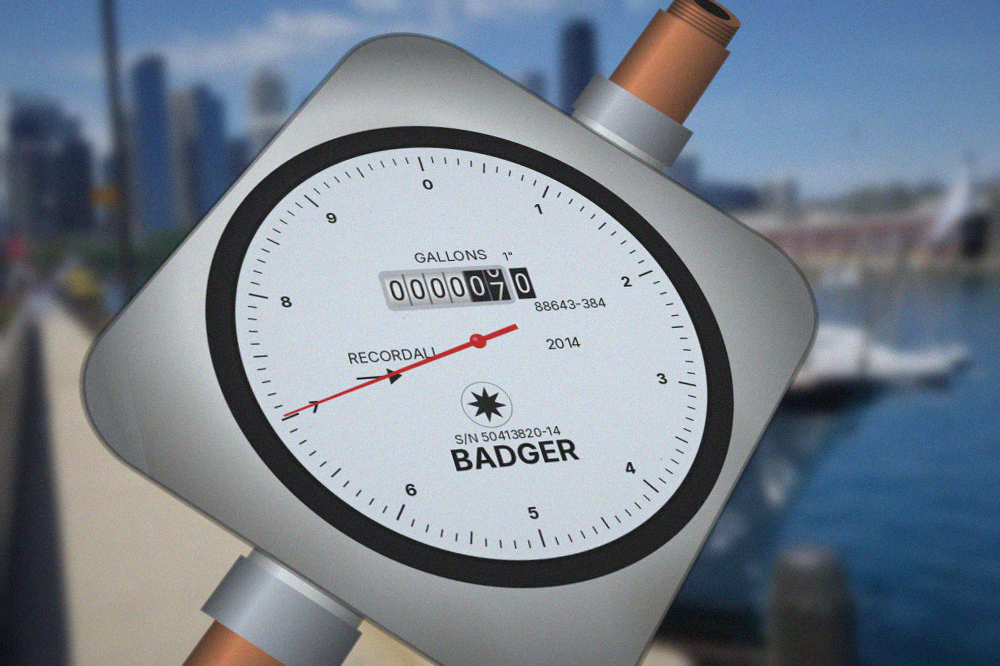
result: 67.0 gal
